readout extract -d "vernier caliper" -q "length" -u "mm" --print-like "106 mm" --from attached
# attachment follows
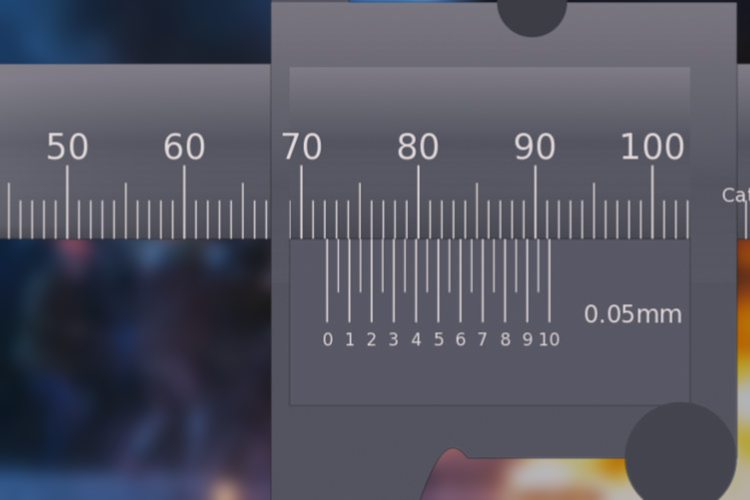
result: 72.2 mm
